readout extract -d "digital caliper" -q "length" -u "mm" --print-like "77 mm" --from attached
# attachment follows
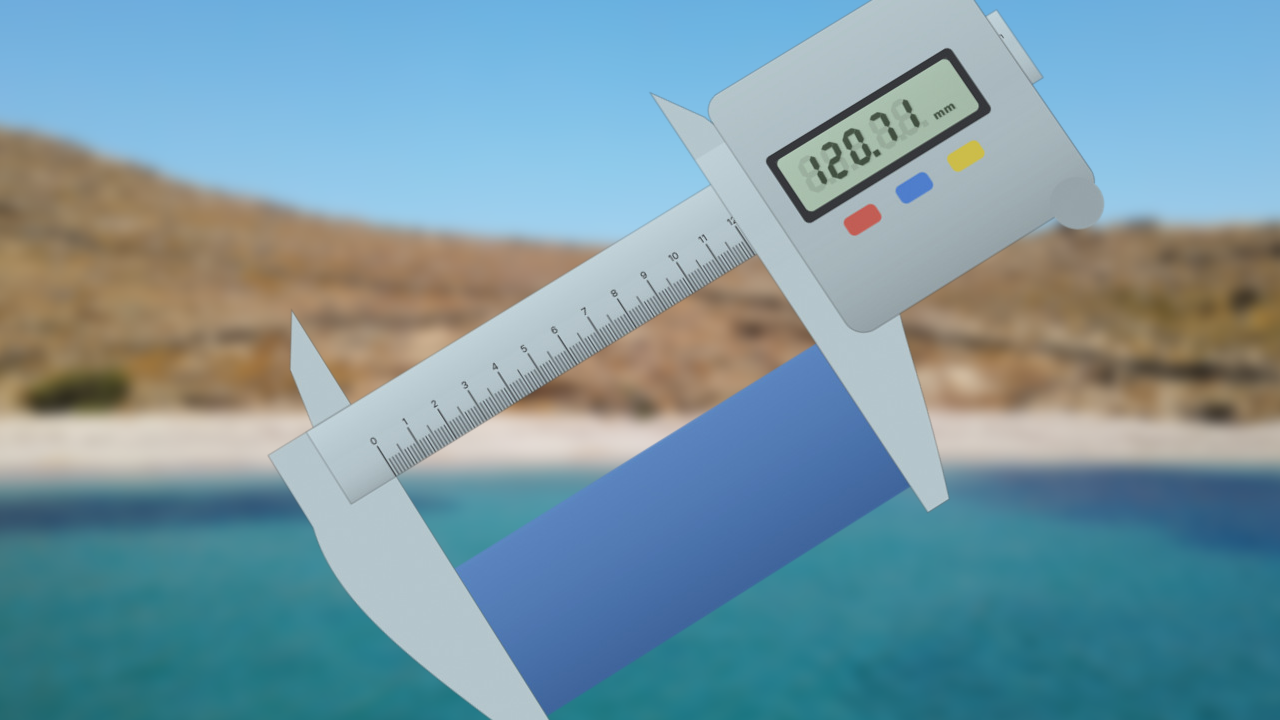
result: 120.71 mm
